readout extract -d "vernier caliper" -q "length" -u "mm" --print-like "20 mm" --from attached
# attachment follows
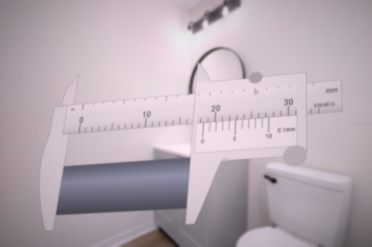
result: 18.4 mm
